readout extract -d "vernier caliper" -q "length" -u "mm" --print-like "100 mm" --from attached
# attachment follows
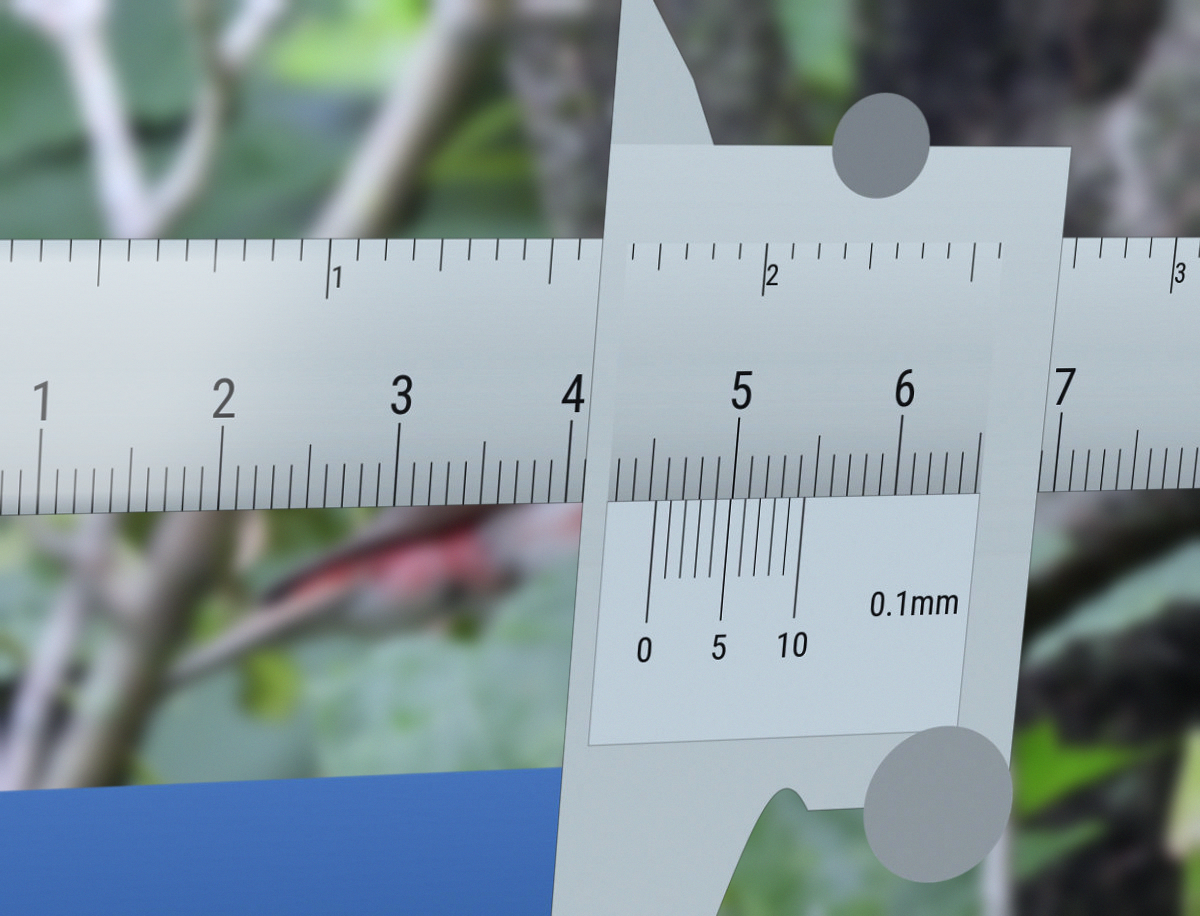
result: 45.4 mm
